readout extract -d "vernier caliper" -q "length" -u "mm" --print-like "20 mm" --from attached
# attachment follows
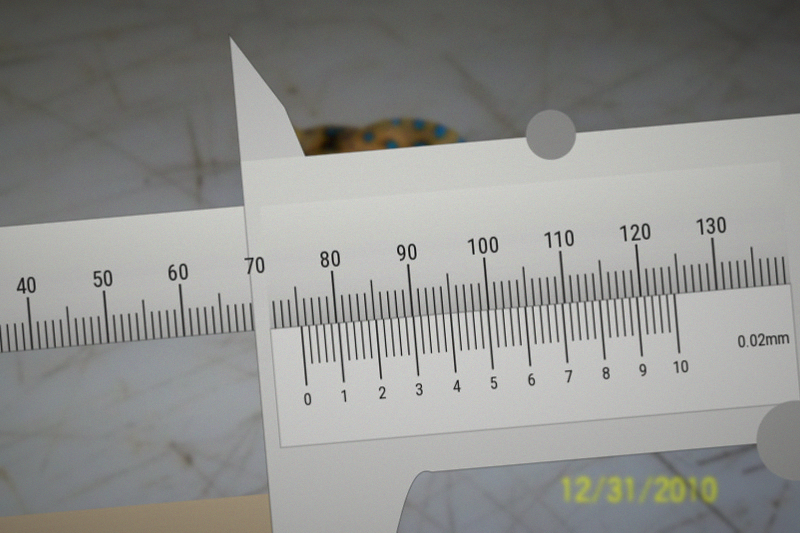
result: 75.4 mm
